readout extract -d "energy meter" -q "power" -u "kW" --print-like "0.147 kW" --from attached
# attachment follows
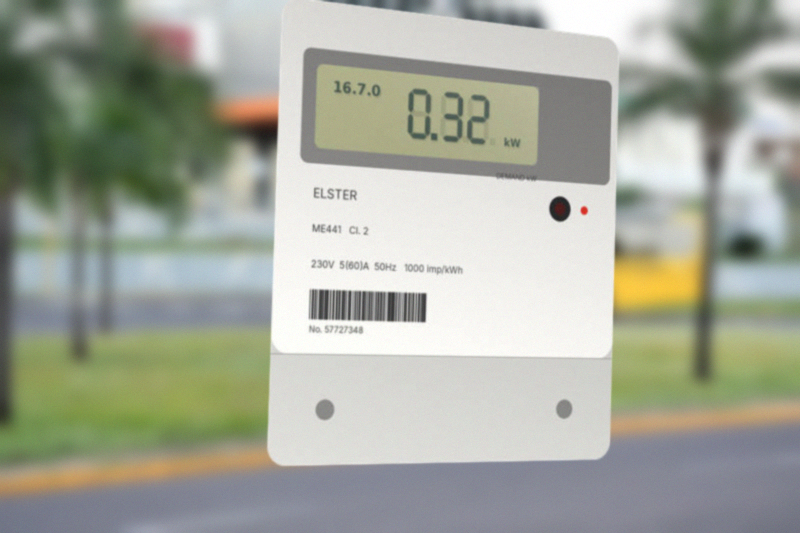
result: 0.32 kW
